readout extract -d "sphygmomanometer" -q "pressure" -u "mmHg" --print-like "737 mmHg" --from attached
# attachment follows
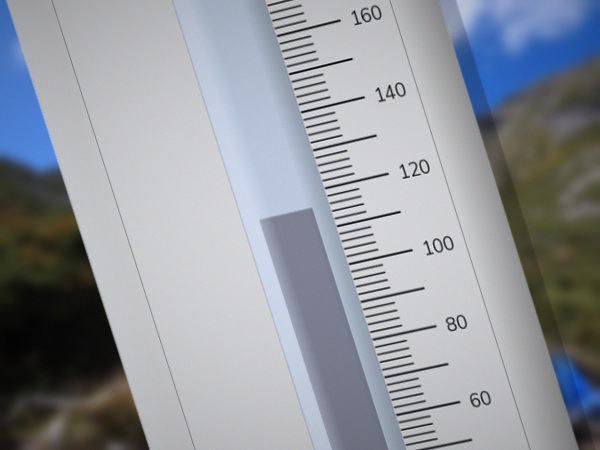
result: 116 mmHg
